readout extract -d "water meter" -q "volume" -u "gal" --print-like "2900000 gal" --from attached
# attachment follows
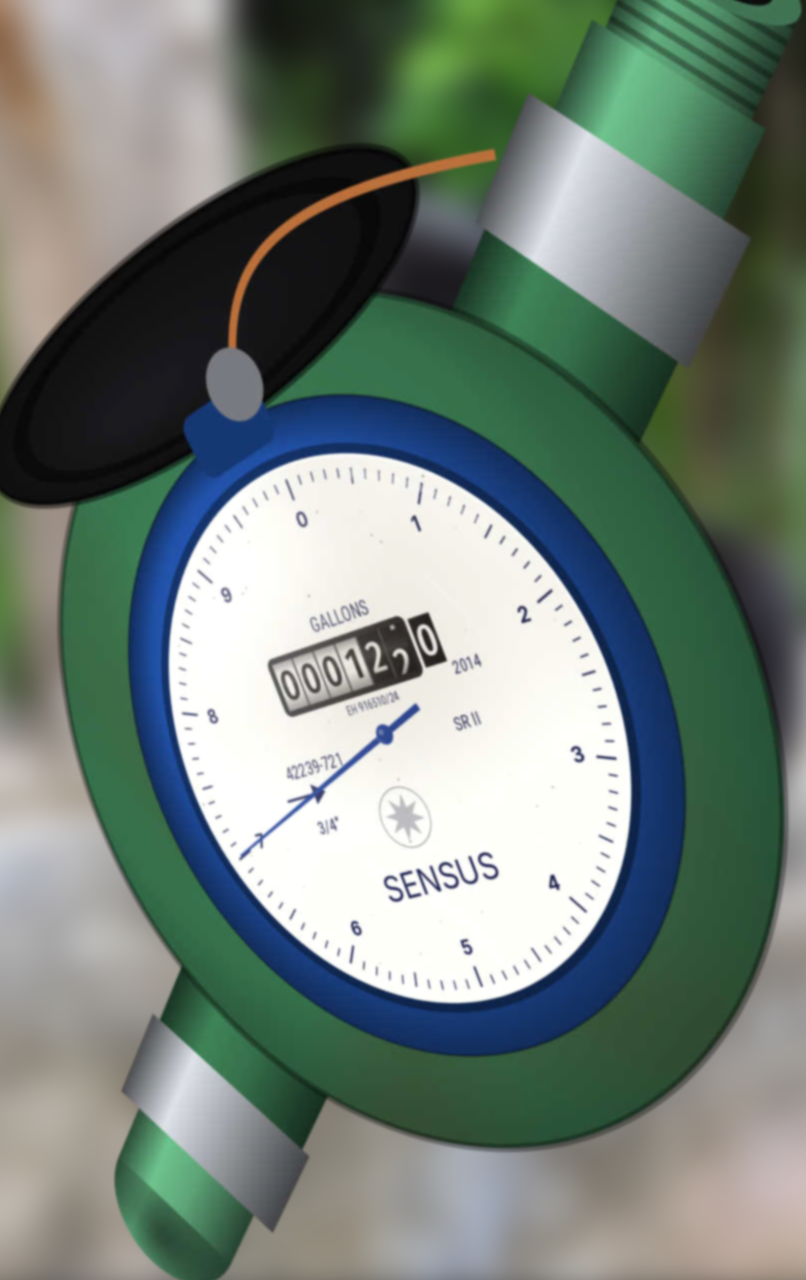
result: 1217.0 gal
